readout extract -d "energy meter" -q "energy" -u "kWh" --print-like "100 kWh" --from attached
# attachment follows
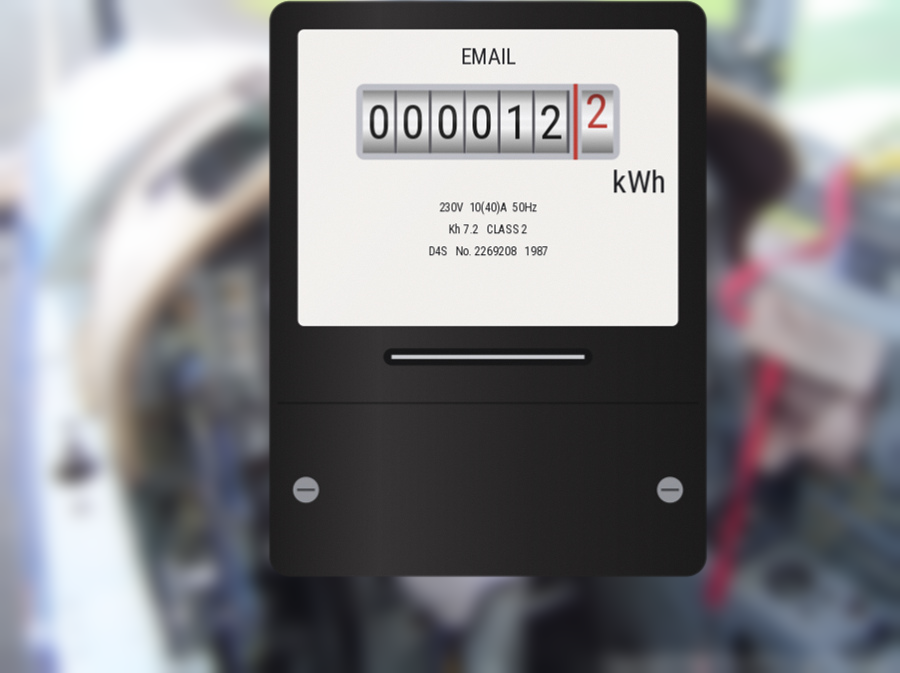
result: 12.2 kWh
